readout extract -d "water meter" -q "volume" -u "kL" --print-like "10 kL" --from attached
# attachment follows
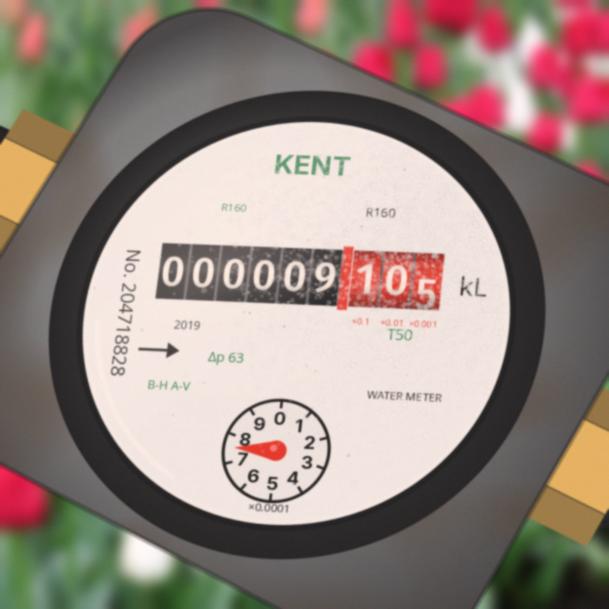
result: 9.1047 kL
